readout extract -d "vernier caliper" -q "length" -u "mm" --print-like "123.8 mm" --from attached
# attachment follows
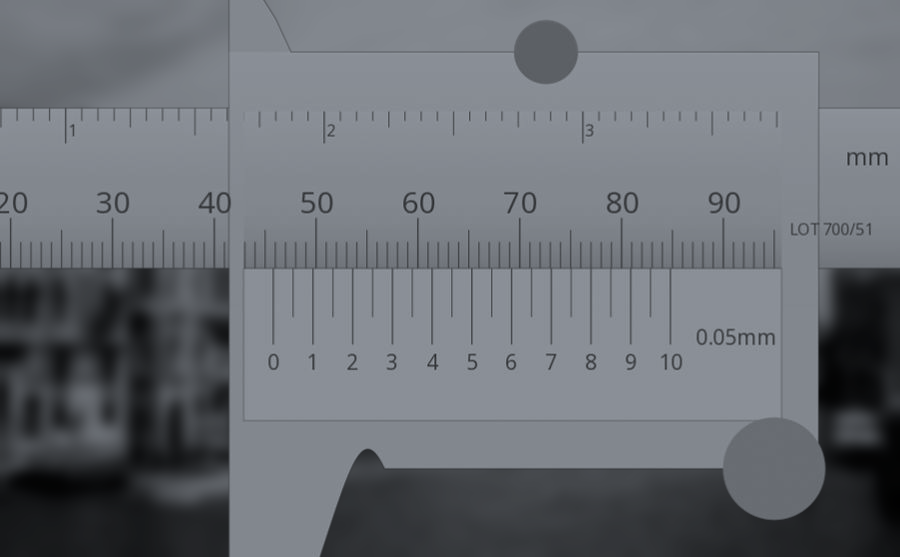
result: 45.8 mm
